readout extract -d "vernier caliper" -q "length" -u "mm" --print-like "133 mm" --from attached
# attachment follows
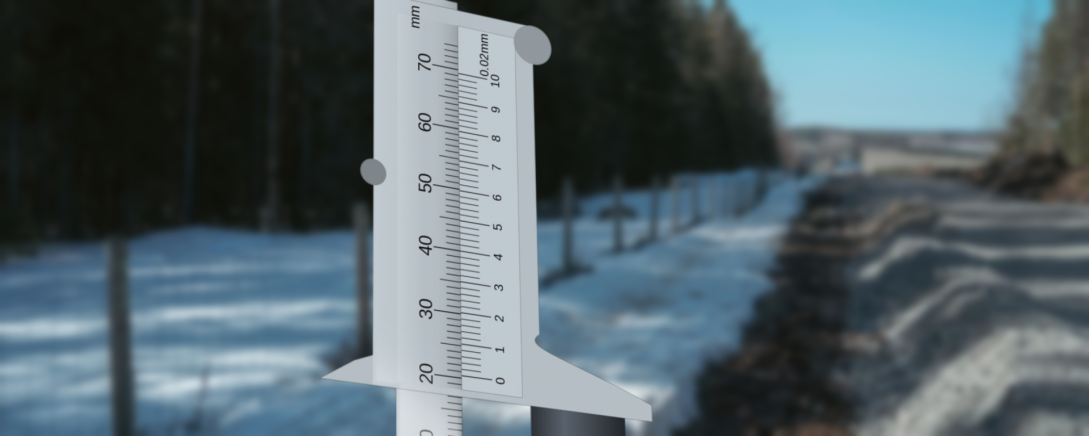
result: 20.4 mm
